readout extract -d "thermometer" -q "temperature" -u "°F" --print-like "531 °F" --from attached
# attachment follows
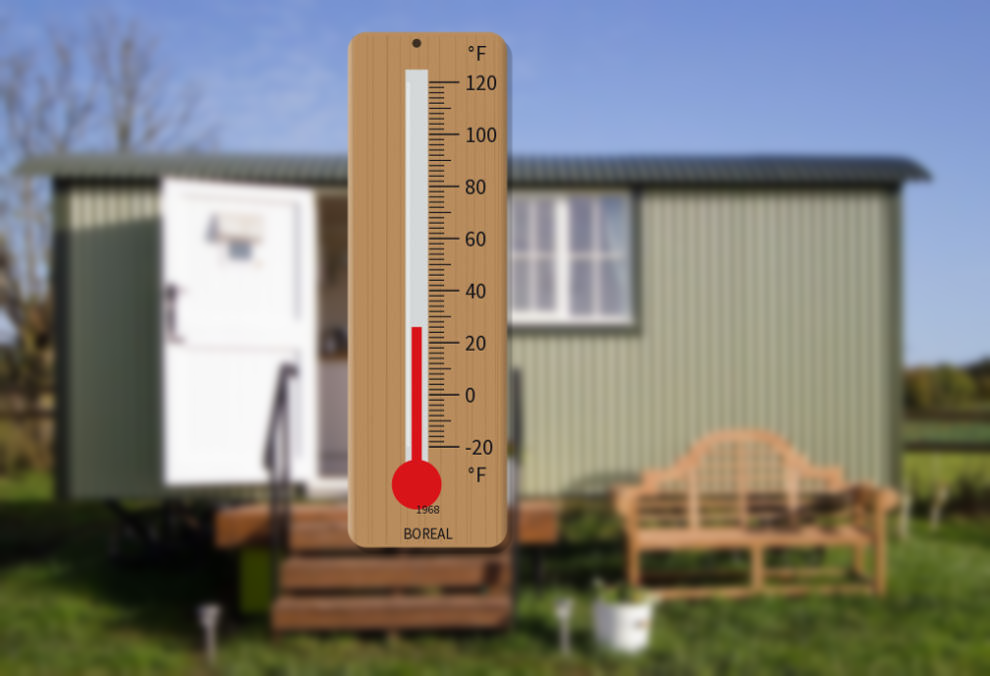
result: 26 °F
